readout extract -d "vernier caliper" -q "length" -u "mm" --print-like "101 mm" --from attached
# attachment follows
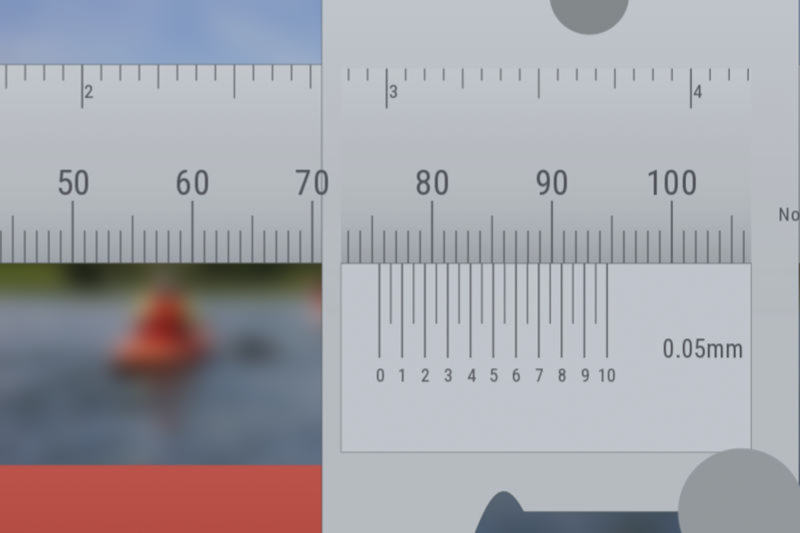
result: 75.6 mm
